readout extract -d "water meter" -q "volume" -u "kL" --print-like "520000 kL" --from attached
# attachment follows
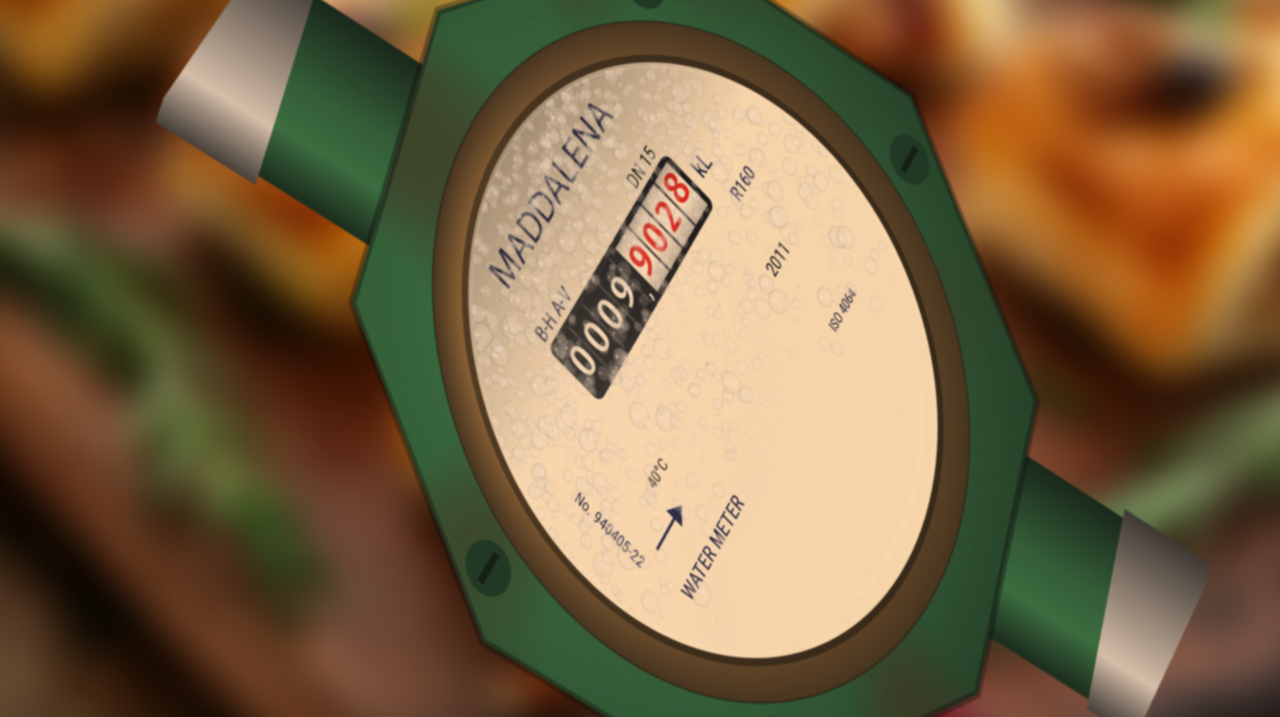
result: 9.9028 kL
